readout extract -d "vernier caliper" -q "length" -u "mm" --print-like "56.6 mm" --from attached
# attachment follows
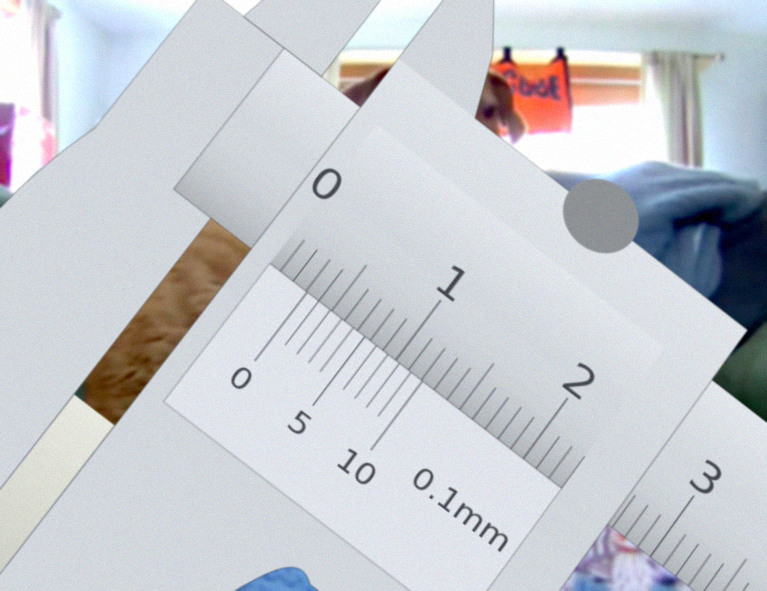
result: 3.1 mm
